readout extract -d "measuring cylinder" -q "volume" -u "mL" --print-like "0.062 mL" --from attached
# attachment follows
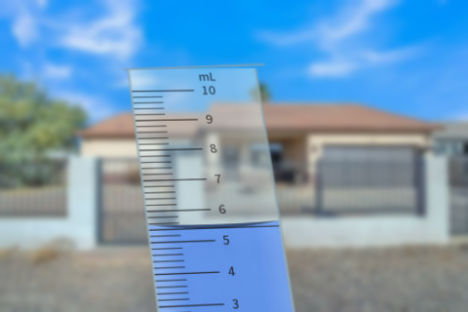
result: 5.4 mL
